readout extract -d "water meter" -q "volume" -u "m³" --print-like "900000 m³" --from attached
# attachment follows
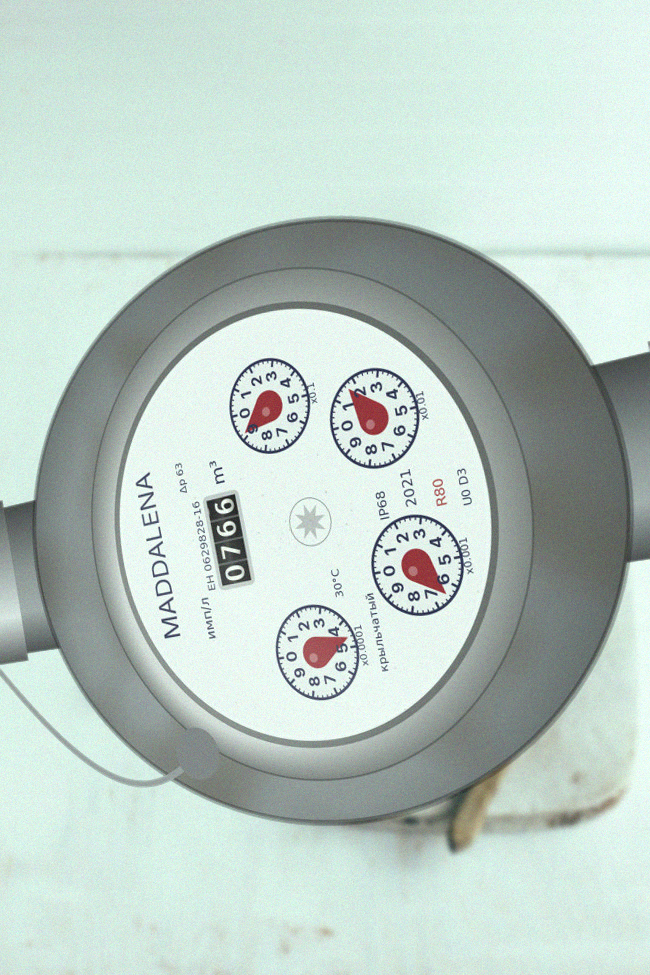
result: 765.9164 m³
